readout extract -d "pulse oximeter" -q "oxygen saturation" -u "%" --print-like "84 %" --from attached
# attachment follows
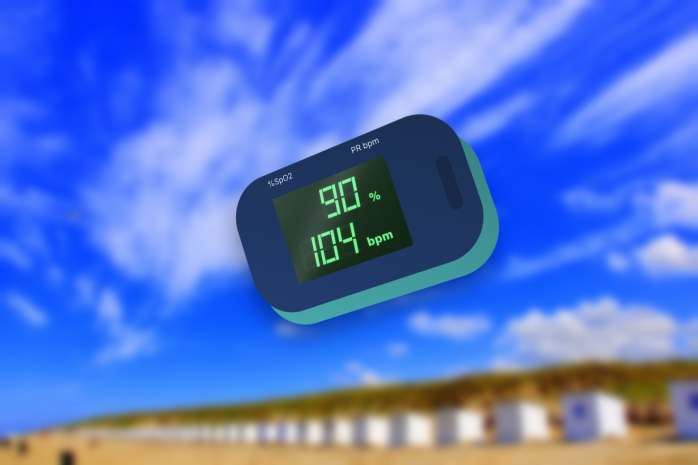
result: 90 %
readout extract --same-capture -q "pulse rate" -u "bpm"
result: 104 bpm
